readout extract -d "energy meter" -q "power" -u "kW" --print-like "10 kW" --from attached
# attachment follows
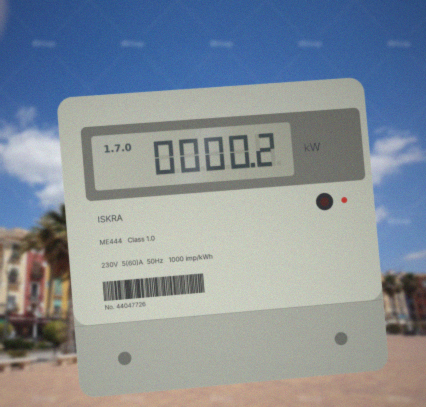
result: 0.2 kW
